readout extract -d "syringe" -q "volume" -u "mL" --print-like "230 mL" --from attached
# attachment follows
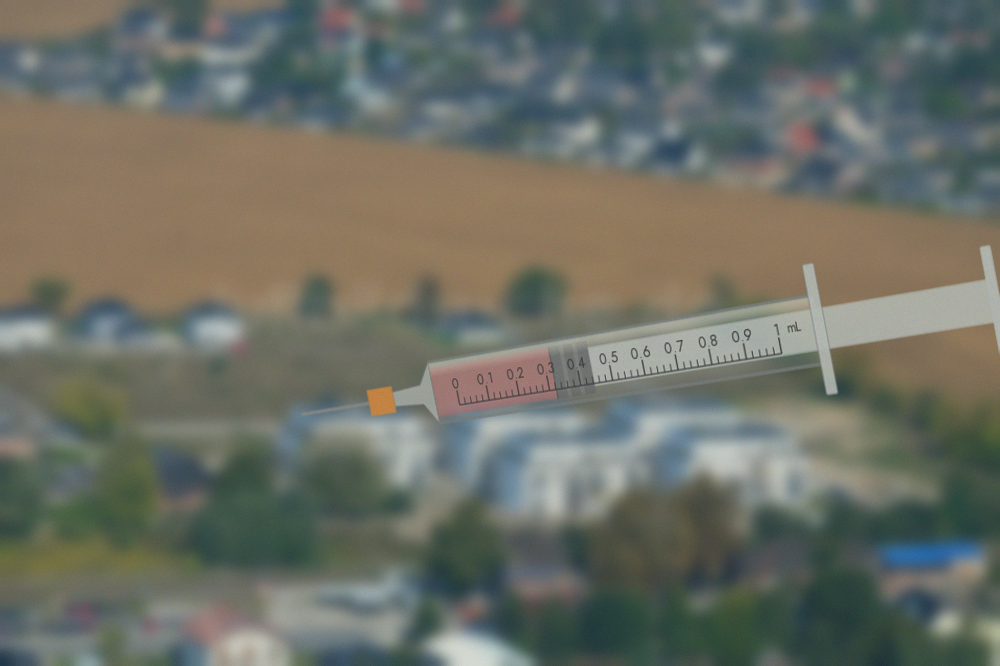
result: 0.32 mL
